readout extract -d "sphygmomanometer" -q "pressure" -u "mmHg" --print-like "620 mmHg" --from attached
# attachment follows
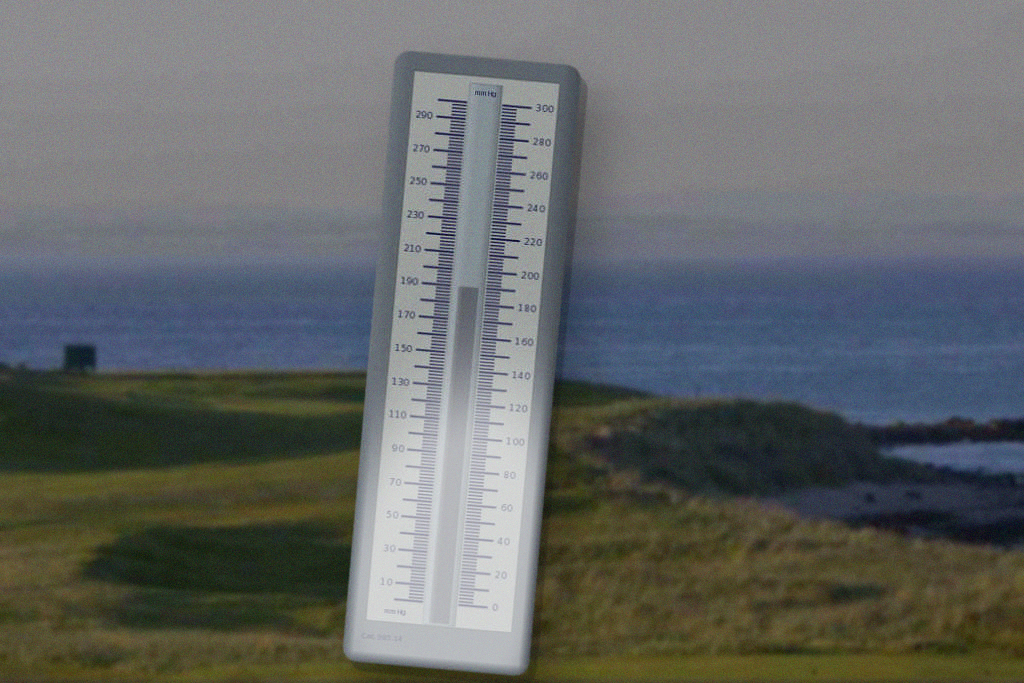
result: 190 mmHg
